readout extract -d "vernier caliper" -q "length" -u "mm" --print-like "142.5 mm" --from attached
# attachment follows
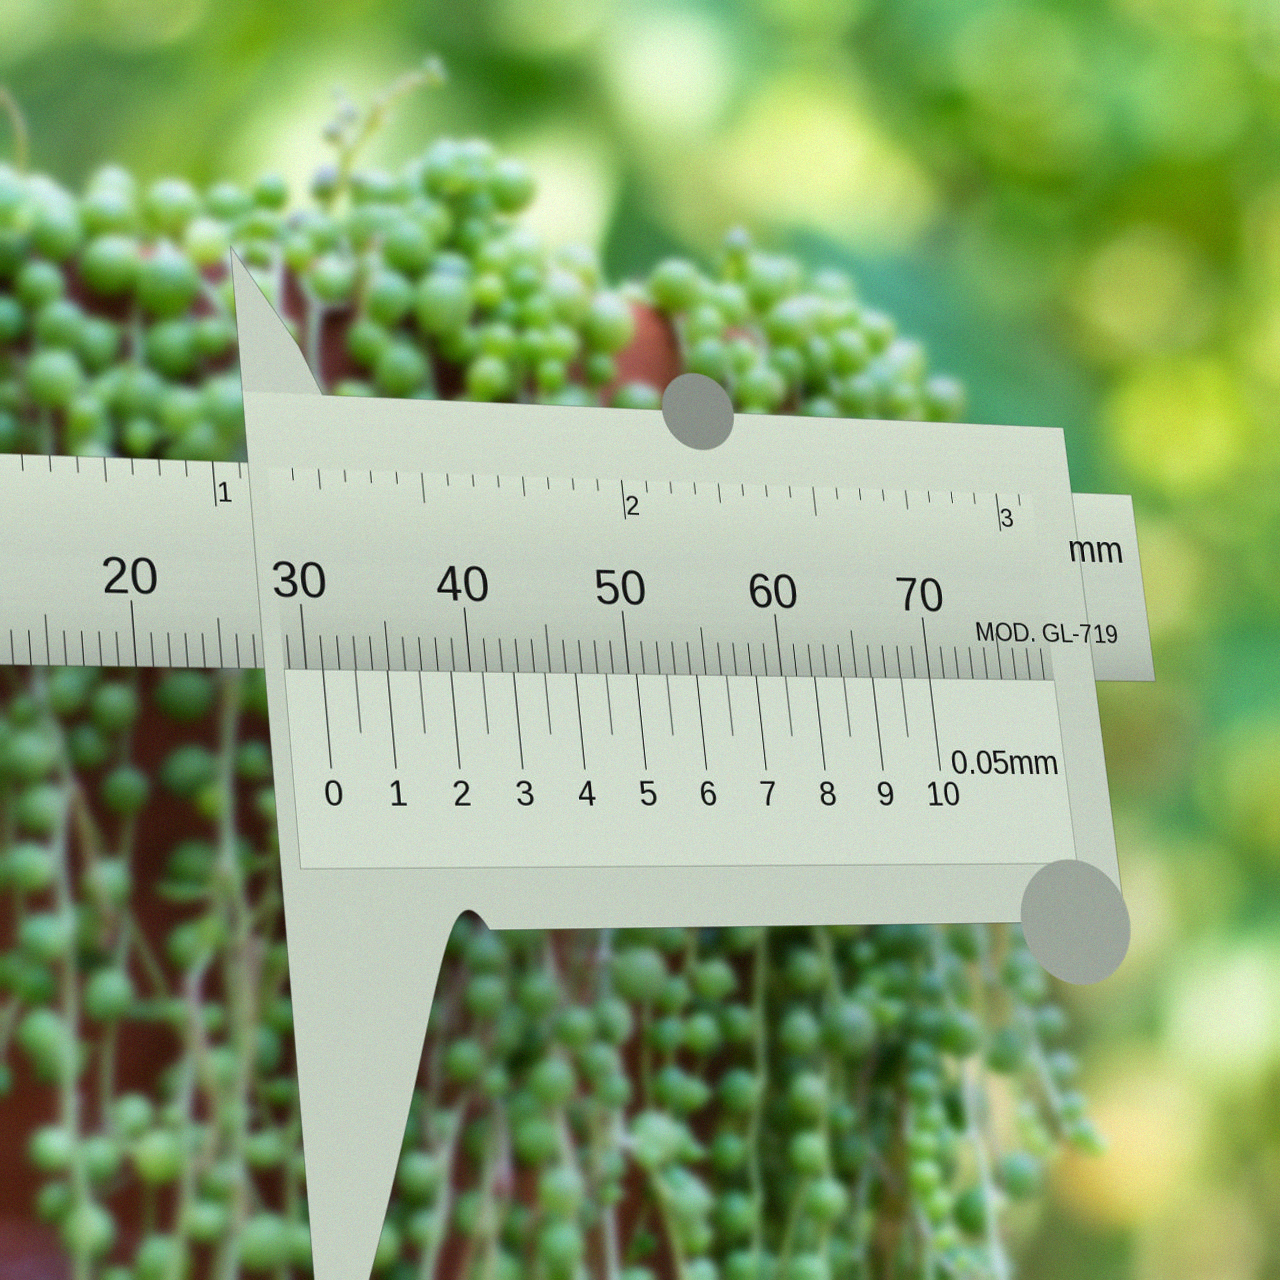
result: 31.0 mm
